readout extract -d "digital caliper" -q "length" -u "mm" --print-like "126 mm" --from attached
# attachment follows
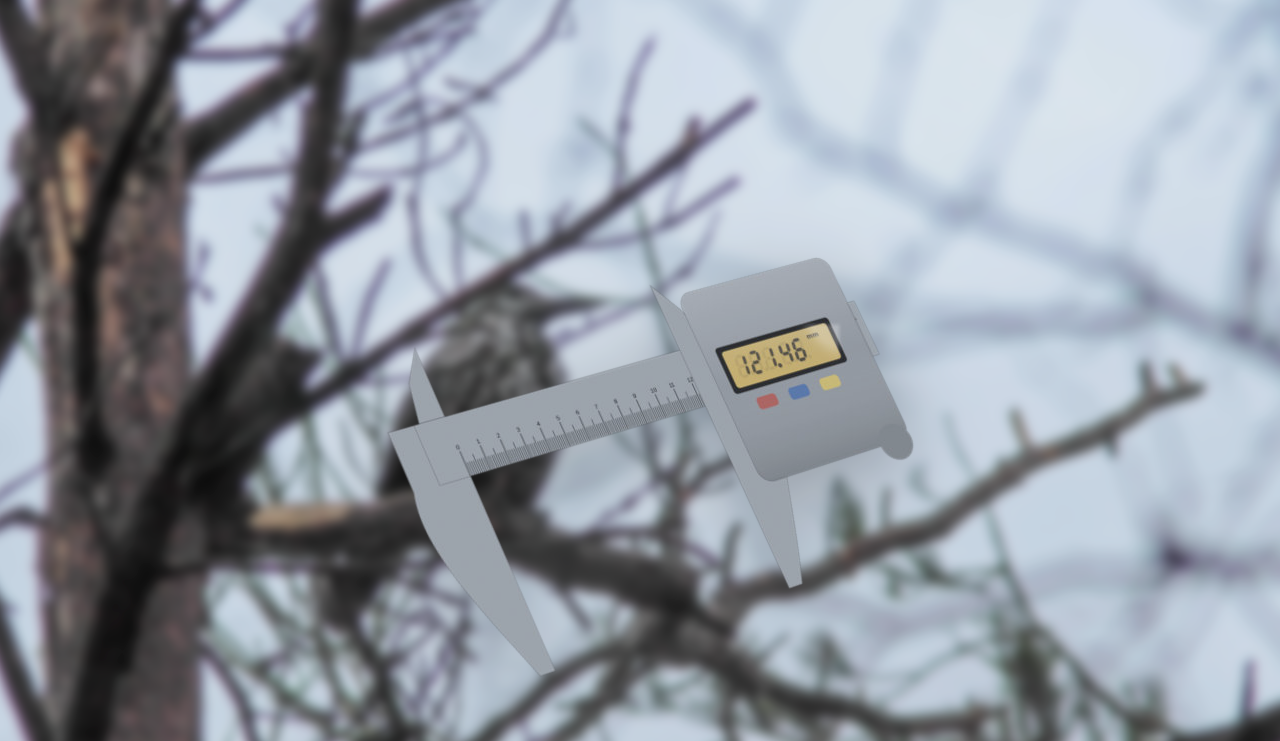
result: 121.46 mm
